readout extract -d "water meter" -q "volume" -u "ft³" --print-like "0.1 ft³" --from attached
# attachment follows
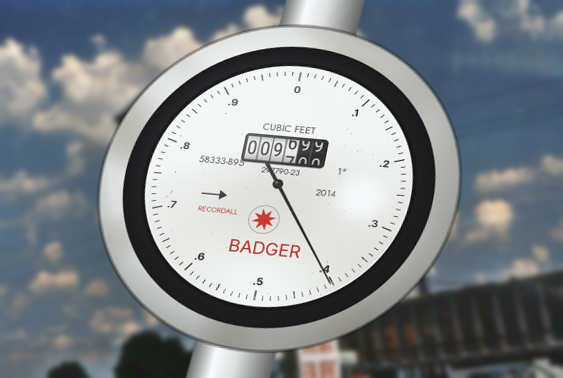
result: 9699.40 ft³
